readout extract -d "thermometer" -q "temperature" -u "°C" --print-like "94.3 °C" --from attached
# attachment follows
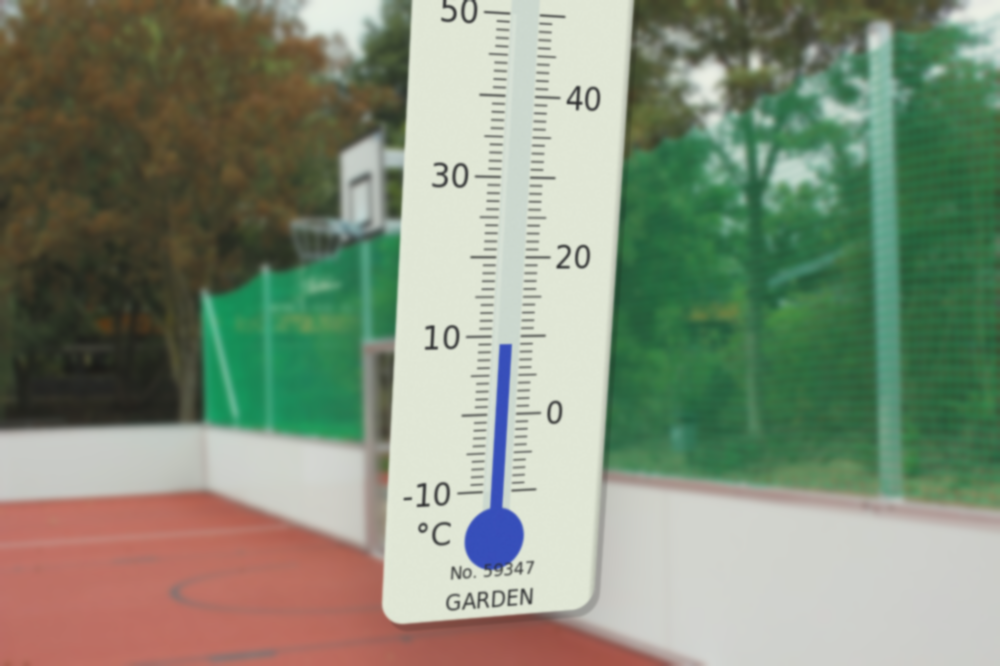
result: 9 °C
